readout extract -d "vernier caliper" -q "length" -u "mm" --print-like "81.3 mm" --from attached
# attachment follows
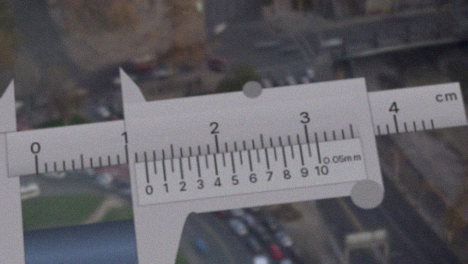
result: 12.0 mm
